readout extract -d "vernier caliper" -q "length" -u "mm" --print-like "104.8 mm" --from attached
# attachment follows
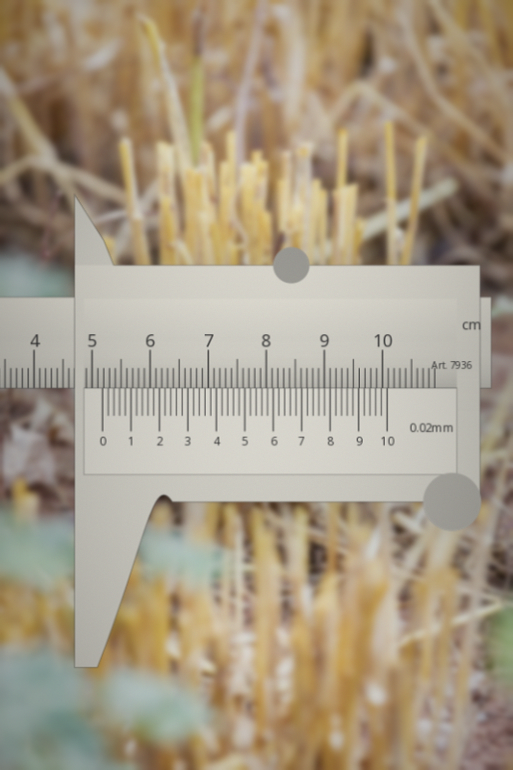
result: 51.8 mm
